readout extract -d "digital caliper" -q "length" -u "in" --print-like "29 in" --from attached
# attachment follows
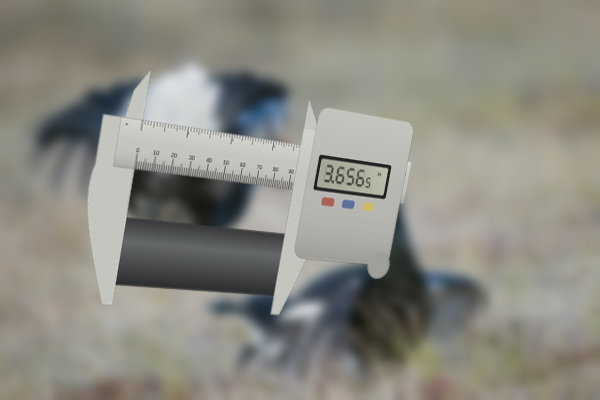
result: 3.6565 in
